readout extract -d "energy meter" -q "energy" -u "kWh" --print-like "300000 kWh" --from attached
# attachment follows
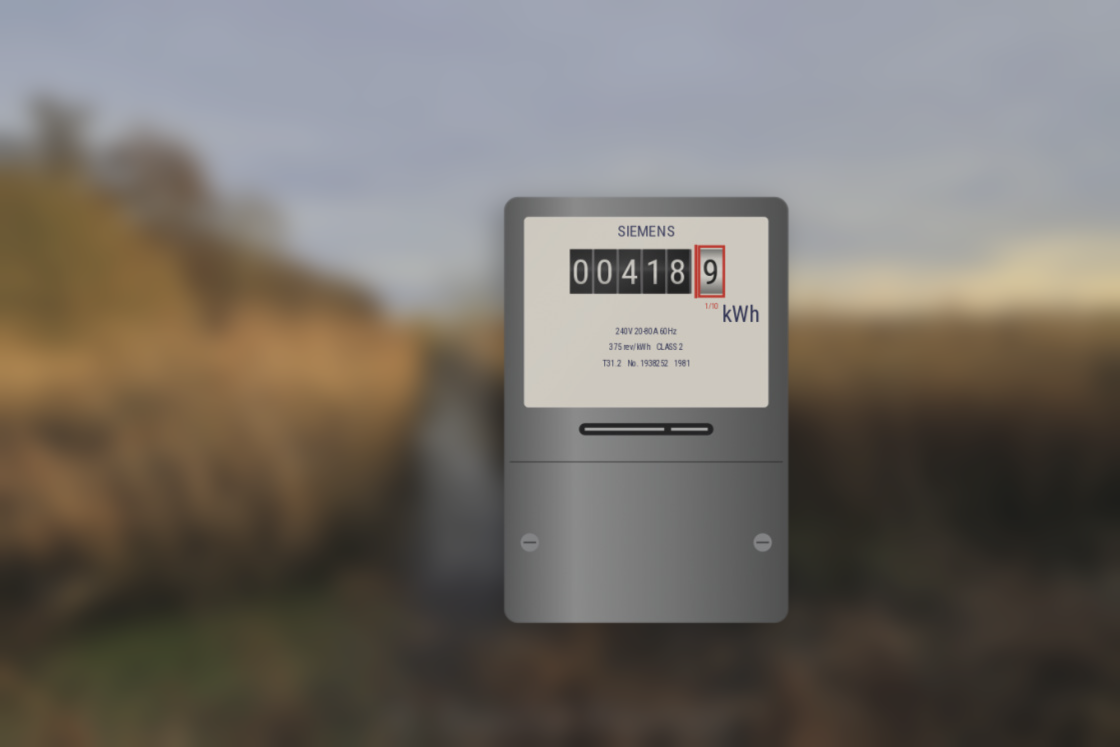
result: 418.9 kWh
